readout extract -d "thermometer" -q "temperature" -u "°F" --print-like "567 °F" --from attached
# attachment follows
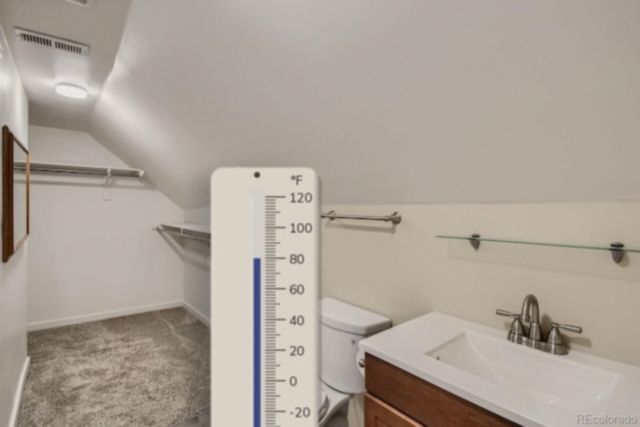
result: 80 °F
